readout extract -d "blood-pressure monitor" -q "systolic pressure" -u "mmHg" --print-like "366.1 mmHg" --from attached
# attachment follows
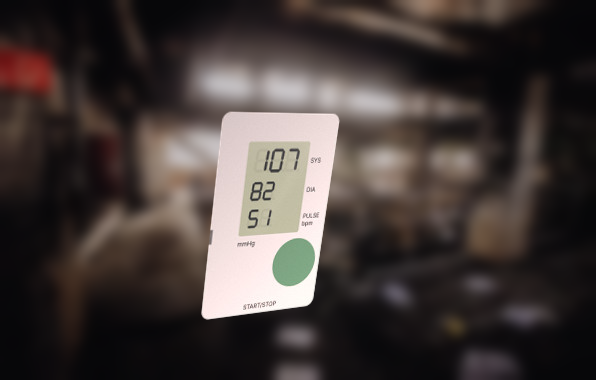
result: 107 mmHg
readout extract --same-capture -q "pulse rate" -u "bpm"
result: 51 bpm
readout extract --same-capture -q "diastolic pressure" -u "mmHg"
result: 82 mmHg
